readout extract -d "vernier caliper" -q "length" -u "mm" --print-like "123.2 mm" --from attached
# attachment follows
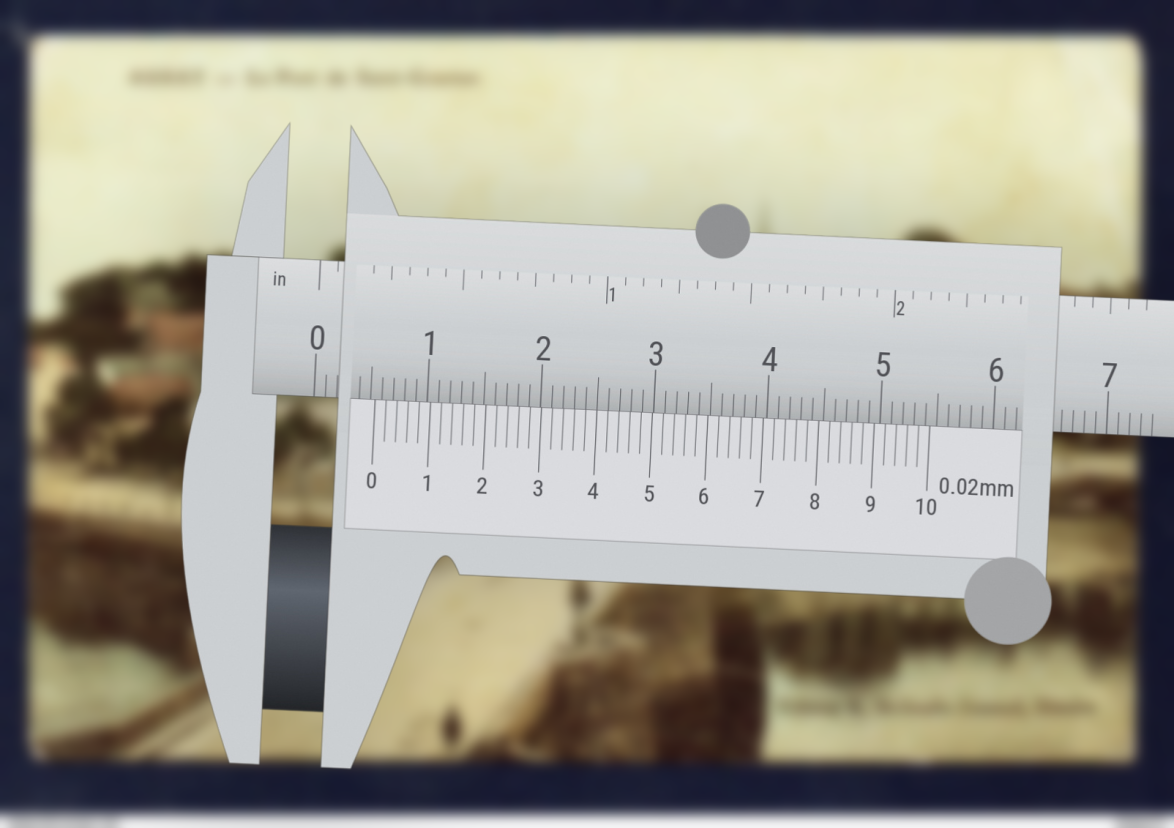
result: 5.4 mm
